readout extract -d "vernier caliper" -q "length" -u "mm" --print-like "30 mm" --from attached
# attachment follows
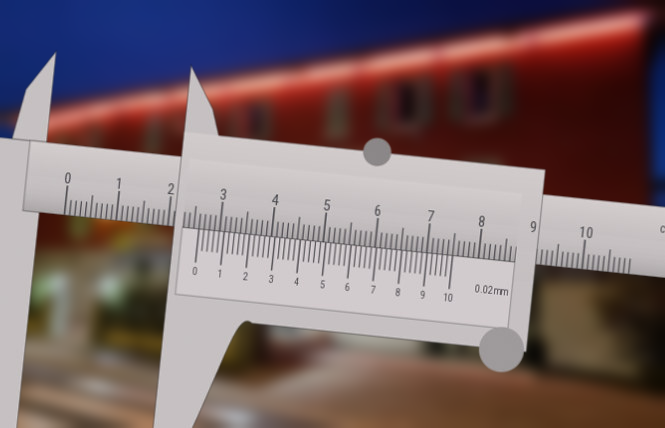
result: 26.0 mm
